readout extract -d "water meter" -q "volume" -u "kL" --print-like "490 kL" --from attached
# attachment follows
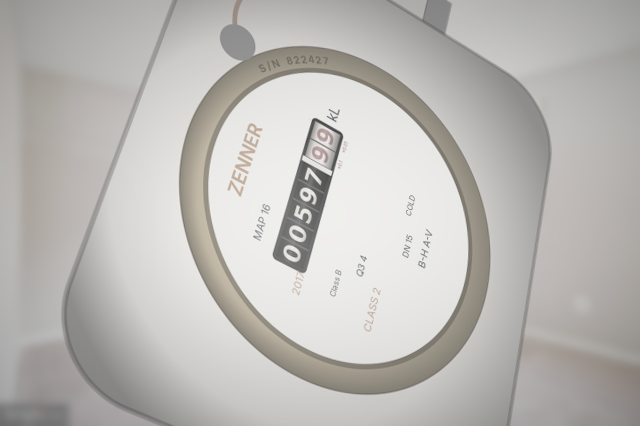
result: 597.99 kL
